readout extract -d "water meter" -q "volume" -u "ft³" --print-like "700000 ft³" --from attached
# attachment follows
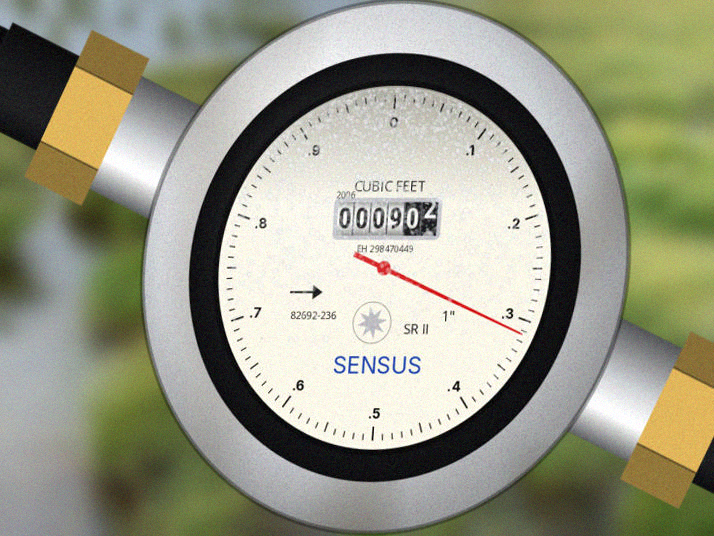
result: 902.31 ft³
